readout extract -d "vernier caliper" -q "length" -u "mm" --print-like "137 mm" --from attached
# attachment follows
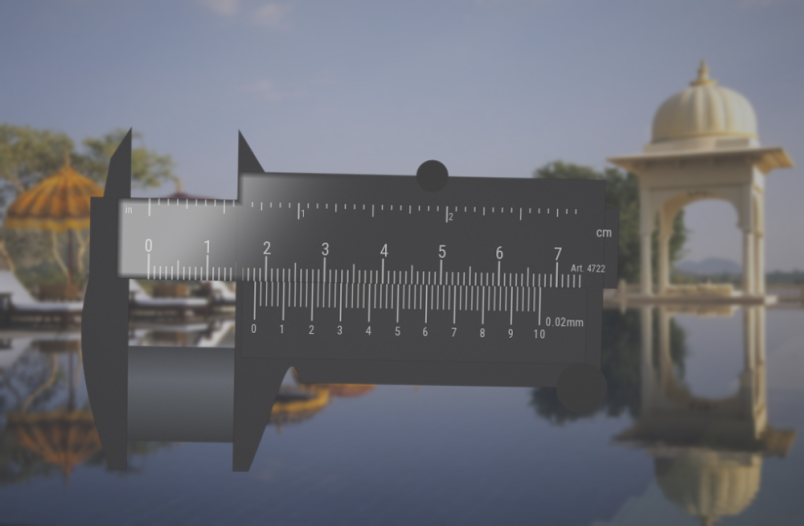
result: 18.2 mm
